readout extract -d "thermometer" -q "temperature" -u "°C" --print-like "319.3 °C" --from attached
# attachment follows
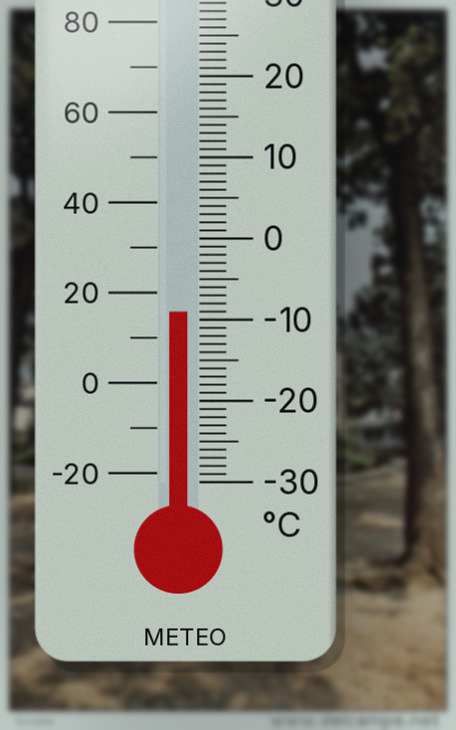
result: -9 °C
